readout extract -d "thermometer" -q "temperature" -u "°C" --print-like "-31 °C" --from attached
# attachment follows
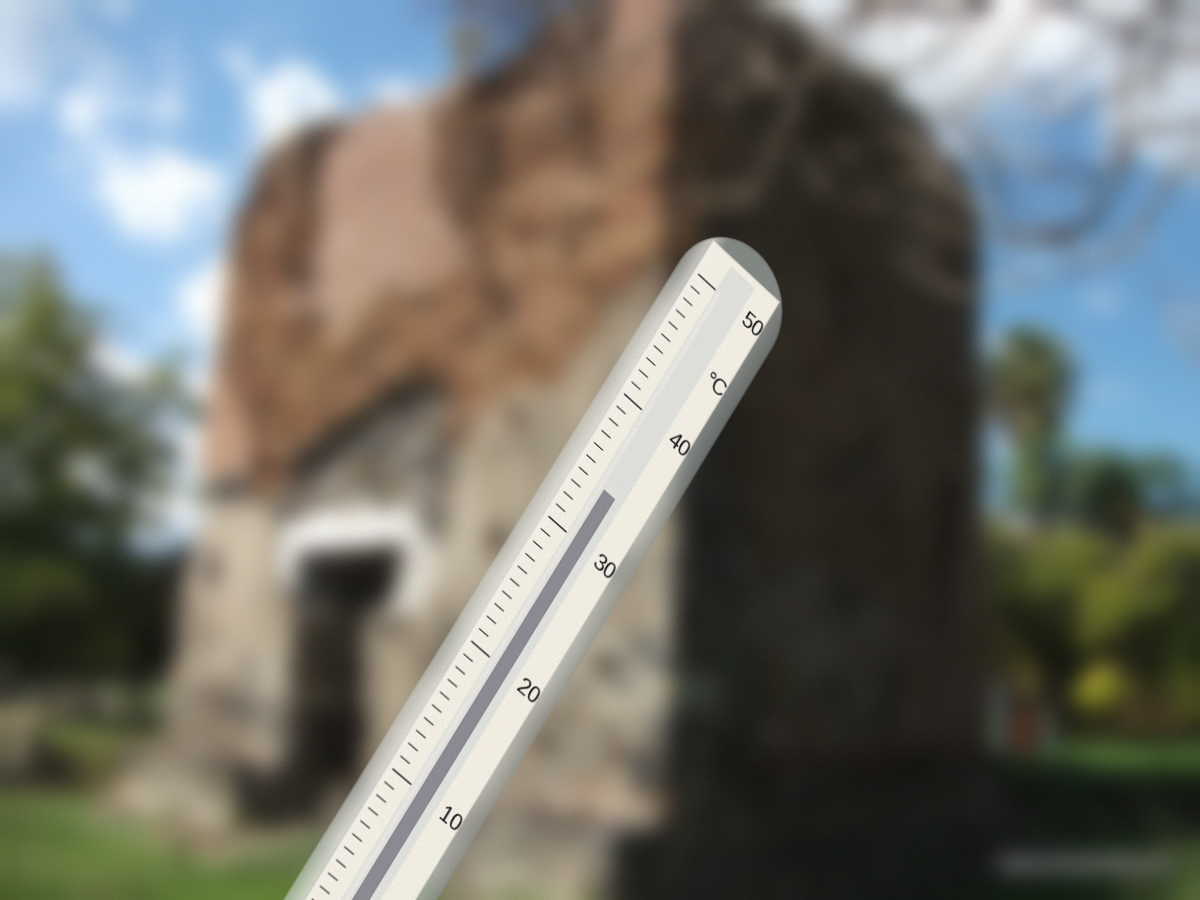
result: 34 °C
